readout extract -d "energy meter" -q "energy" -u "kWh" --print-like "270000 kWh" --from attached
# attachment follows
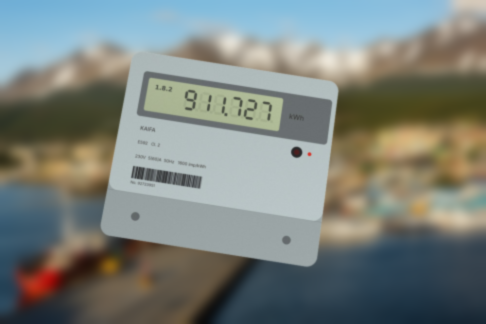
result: 911.727 kWh
